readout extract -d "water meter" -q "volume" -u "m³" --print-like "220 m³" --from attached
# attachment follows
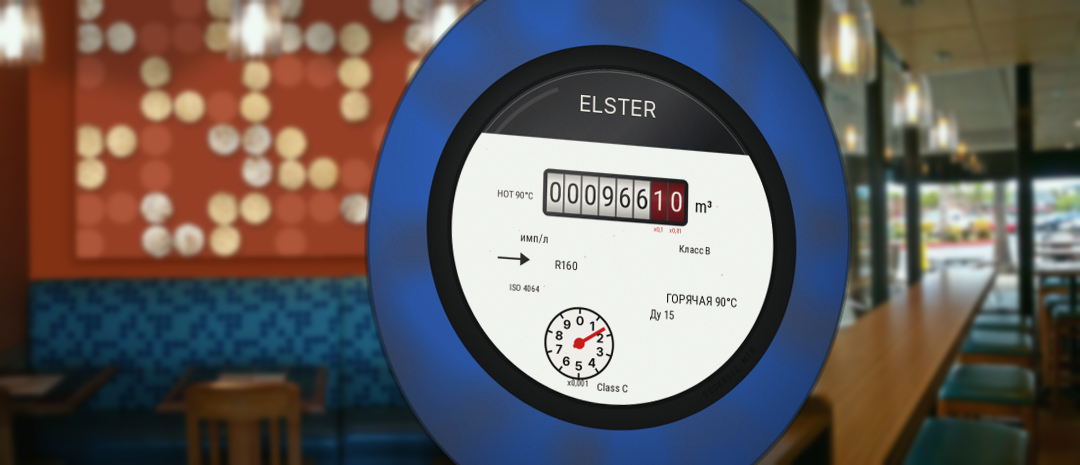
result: 966.101 m³
